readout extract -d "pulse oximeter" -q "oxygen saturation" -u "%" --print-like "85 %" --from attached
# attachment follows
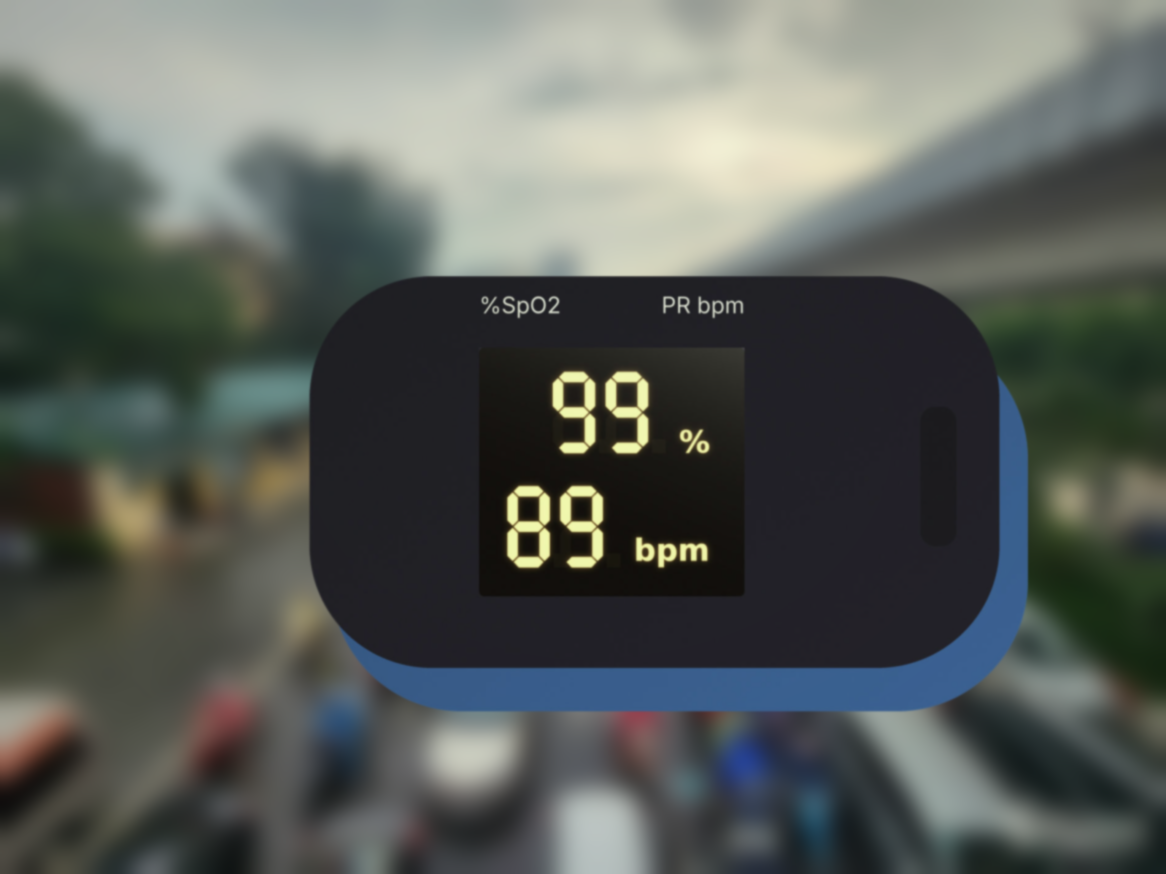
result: 99 %
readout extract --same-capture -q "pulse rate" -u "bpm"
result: 89 bpm
